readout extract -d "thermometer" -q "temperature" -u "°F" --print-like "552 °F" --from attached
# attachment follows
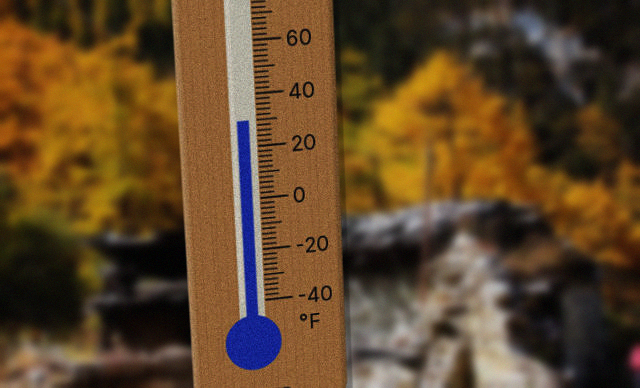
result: 30 °F
